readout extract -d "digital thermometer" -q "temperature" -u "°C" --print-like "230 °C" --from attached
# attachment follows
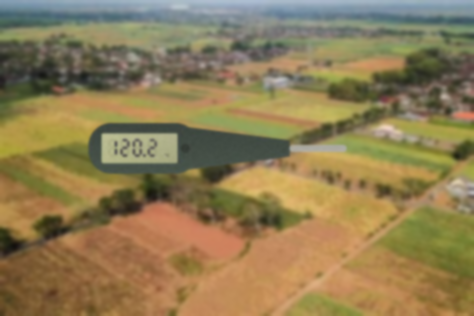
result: 120.2 °C
